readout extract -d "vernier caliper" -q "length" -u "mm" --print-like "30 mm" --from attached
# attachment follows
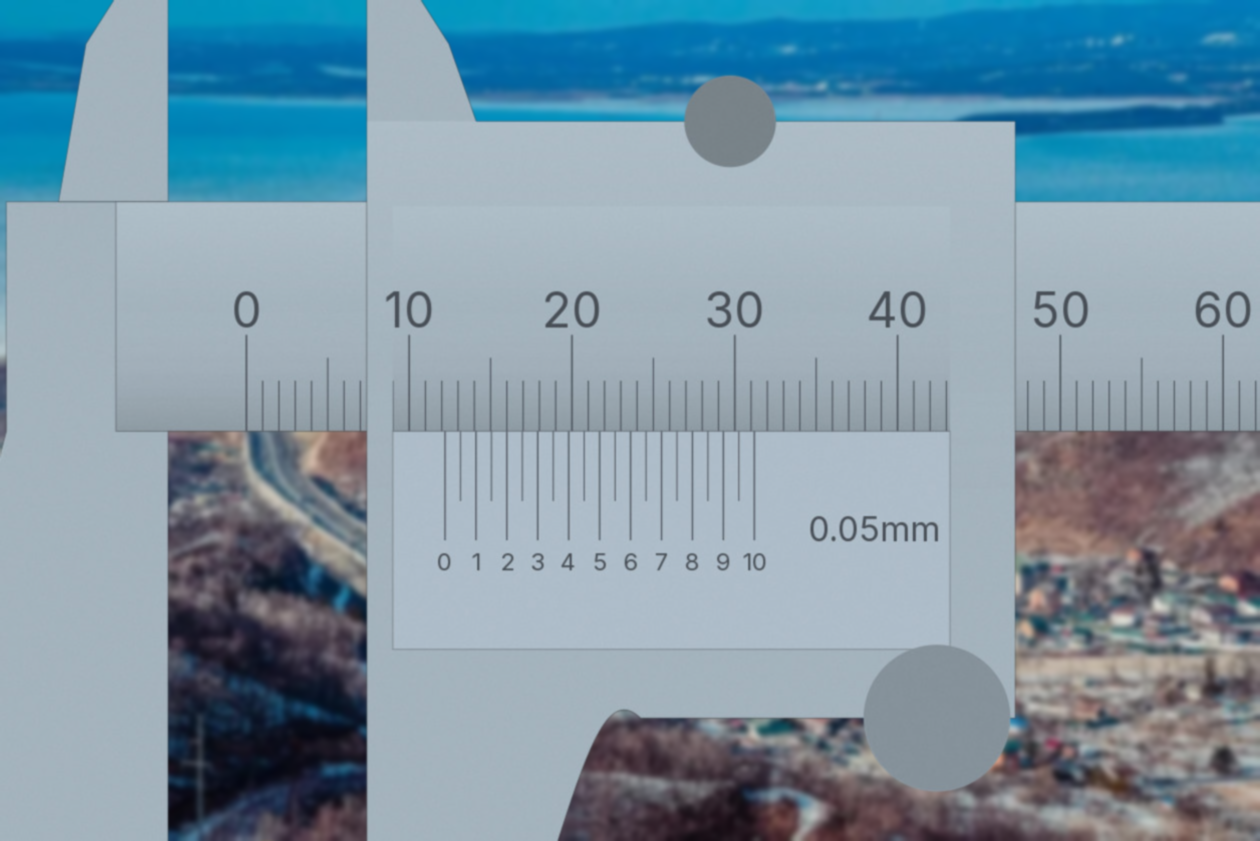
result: 12.2 mm
